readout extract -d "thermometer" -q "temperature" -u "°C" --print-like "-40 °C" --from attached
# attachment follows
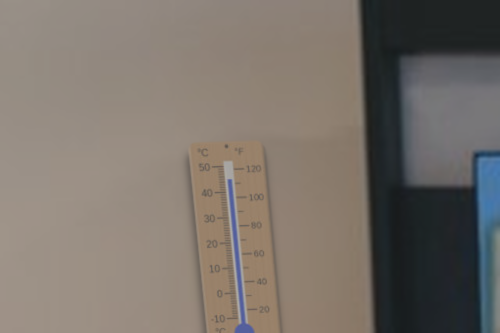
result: 45 °C
